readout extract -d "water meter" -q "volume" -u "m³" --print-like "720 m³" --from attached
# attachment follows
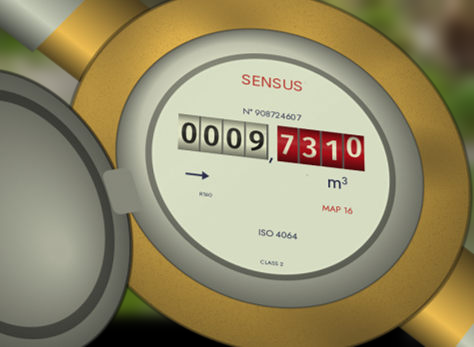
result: 9.7310 m³
